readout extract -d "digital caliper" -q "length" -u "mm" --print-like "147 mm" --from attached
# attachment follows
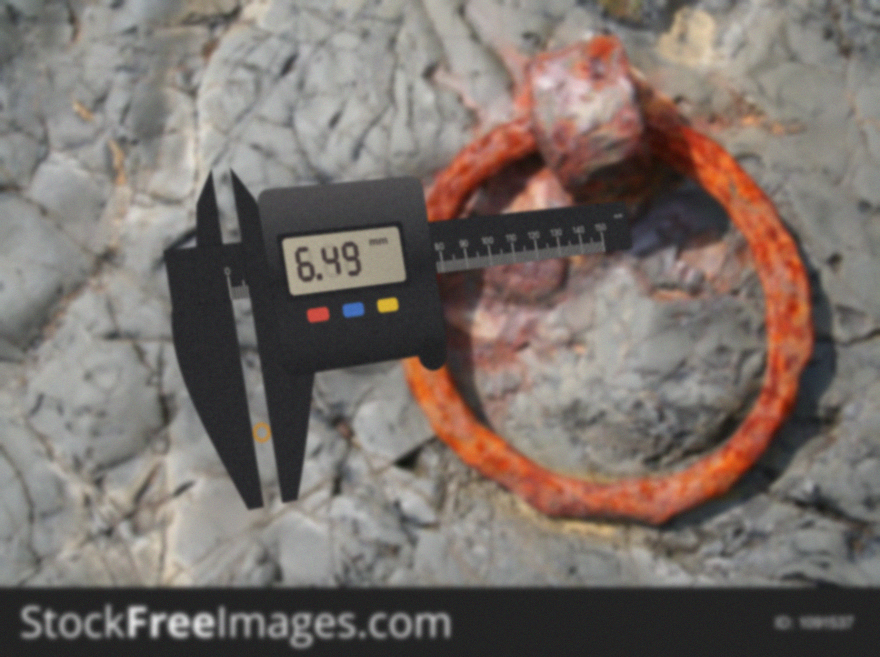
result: 6.49 mm
